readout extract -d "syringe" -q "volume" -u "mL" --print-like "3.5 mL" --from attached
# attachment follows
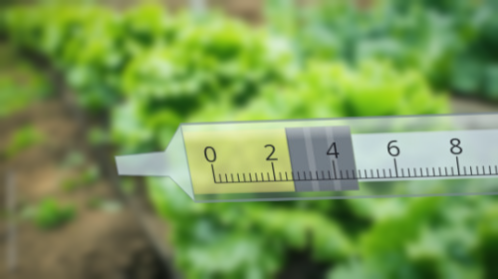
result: 2.6 mL
